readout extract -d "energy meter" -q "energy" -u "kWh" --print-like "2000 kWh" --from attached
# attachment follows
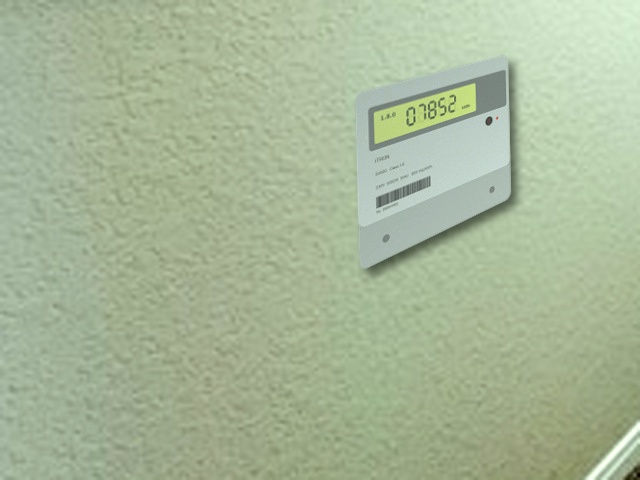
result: 7852 kWh
